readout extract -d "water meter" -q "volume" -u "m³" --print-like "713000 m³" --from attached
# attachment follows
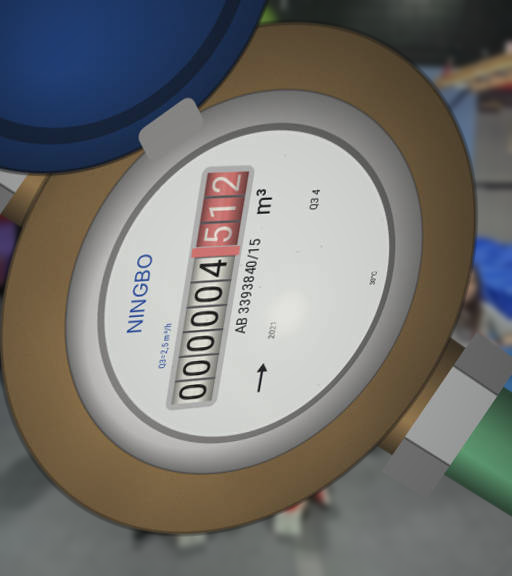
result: 4.512 m³
